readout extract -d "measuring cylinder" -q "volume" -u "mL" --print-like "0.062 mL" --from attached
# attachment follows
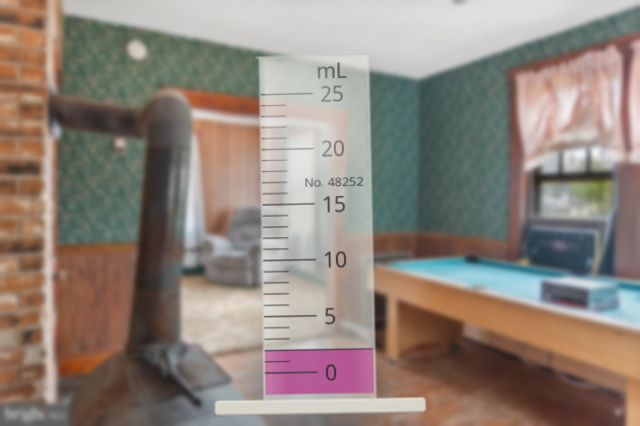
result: 2 mL
